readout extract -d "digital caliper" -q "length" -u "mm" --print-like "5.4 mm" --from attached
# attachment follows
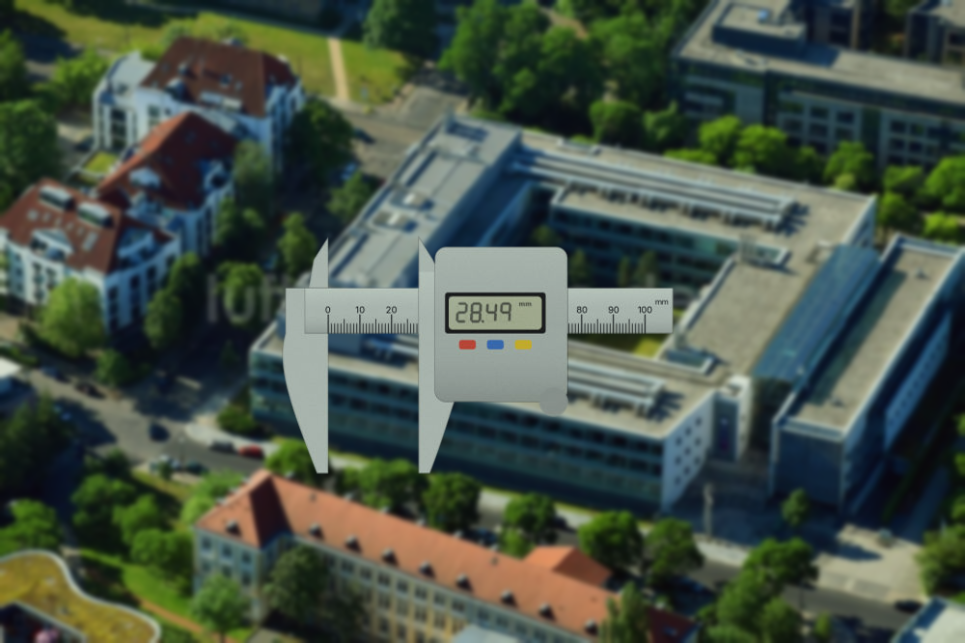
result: 28.49 mm
